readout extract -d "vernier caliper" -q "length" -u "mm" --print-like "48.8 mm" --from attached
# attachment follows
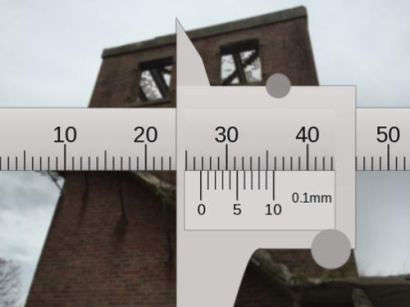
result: 26.8 mm
